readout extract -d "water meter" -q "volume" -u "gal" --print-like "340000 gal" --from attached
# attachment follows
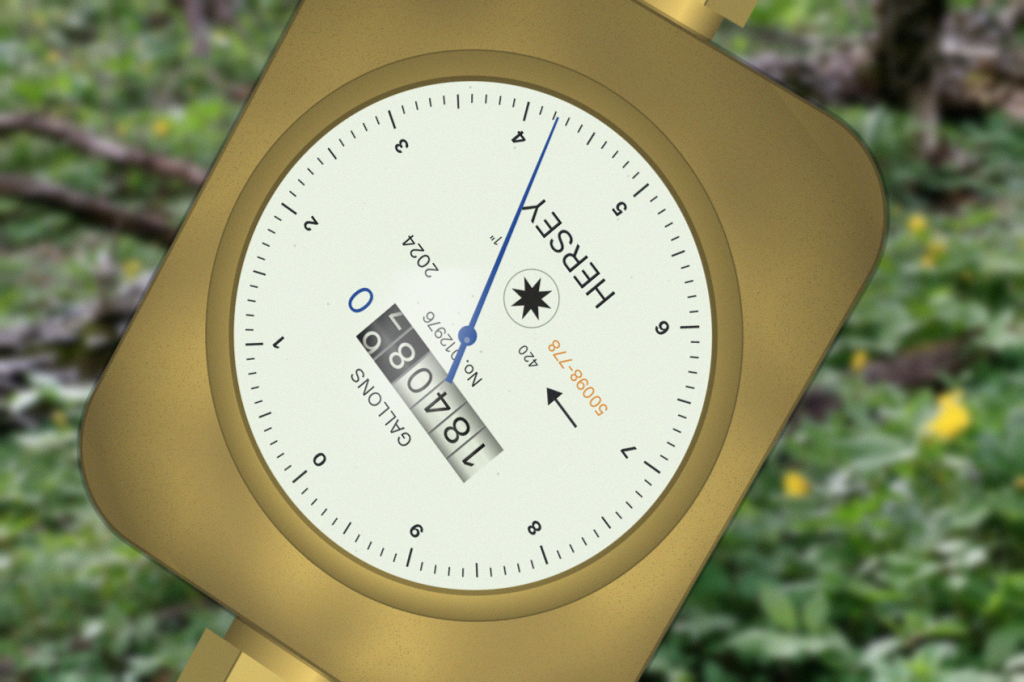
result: 1840864.2 gal
